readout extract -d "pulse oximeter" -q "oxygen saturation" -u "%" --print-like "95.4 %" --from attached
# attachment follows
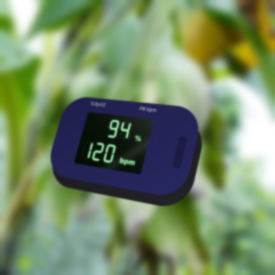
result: 94 %
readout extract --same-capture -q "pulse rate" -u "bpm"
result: 120 bpm
